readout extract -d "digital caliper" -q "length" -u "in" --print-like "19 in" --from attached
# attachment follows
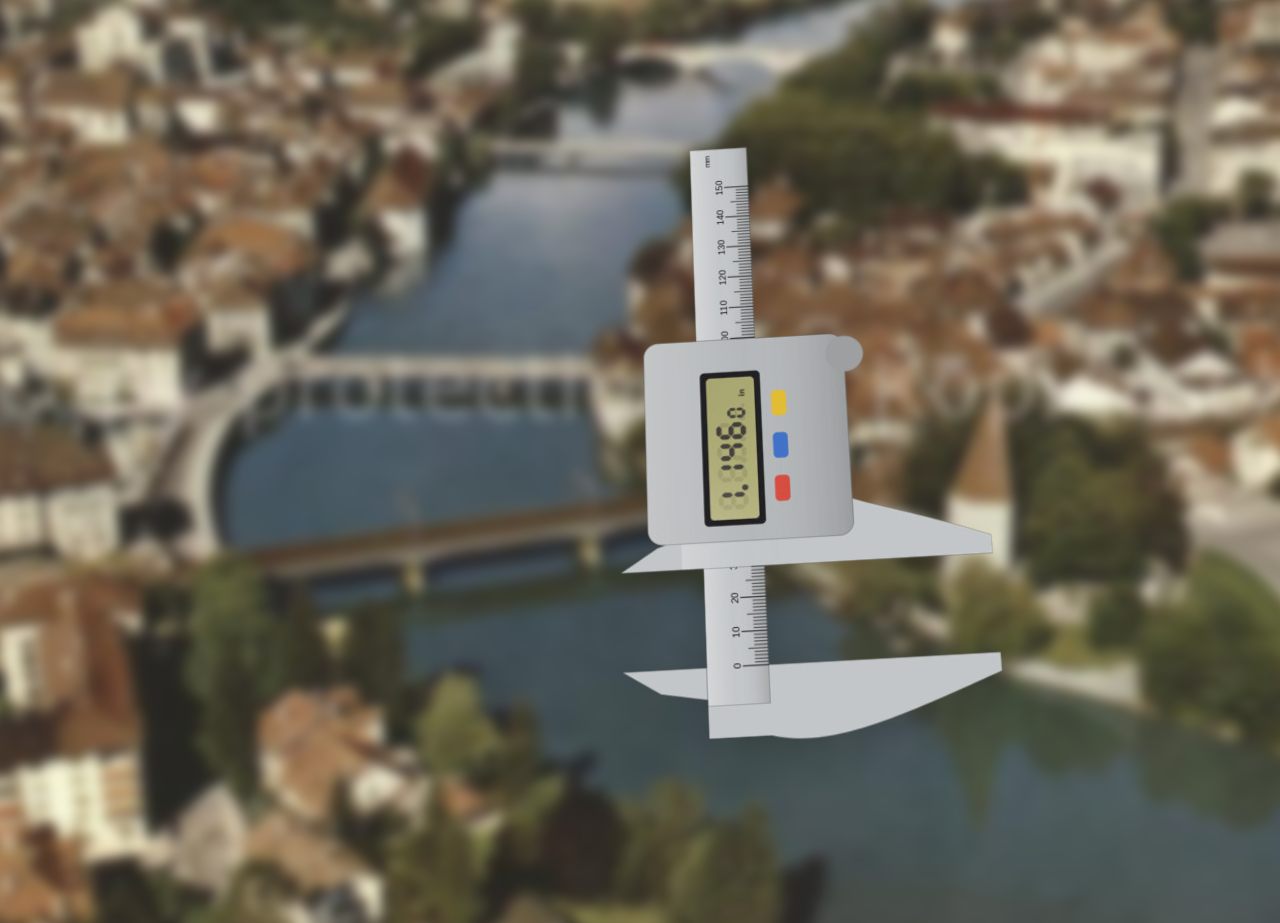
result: 1.1460 in
